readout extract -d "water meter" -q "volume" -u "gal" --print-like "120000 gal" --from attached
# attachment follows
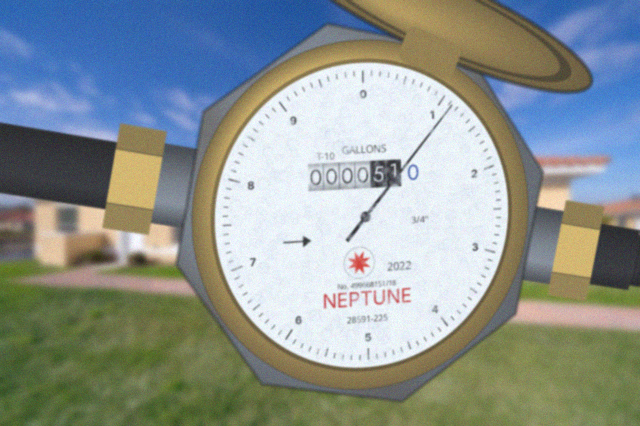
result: 511.1 gal
